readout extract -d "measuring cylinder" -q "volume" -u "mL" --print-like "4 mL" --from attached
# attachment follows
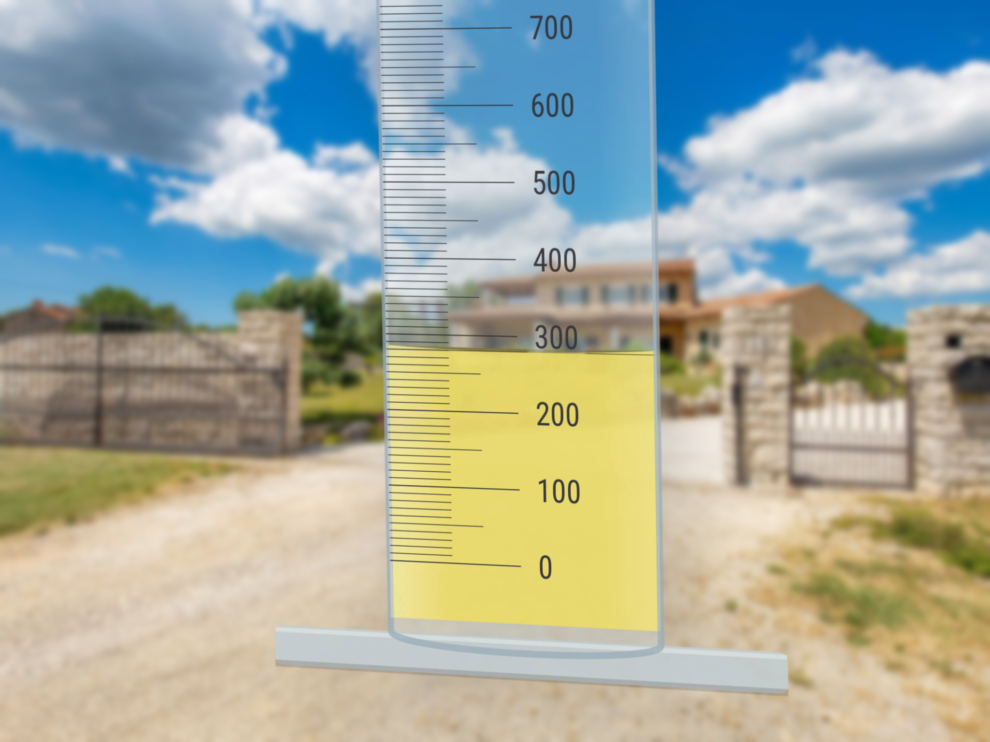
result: 280 mL
